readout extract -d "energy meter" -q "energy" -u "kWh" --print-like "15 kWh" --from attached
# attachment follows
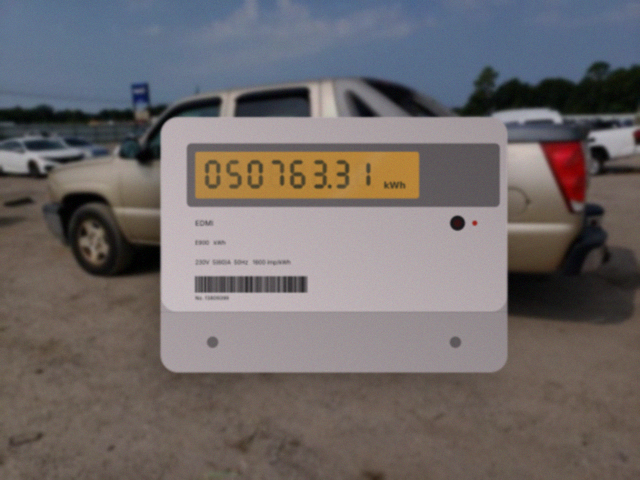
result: 50763.31 kWh
